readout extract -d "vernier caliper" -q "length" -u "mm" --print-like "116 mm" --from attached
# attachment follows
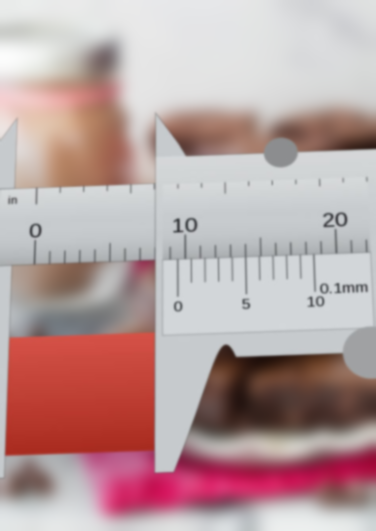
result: 9.5 mm
